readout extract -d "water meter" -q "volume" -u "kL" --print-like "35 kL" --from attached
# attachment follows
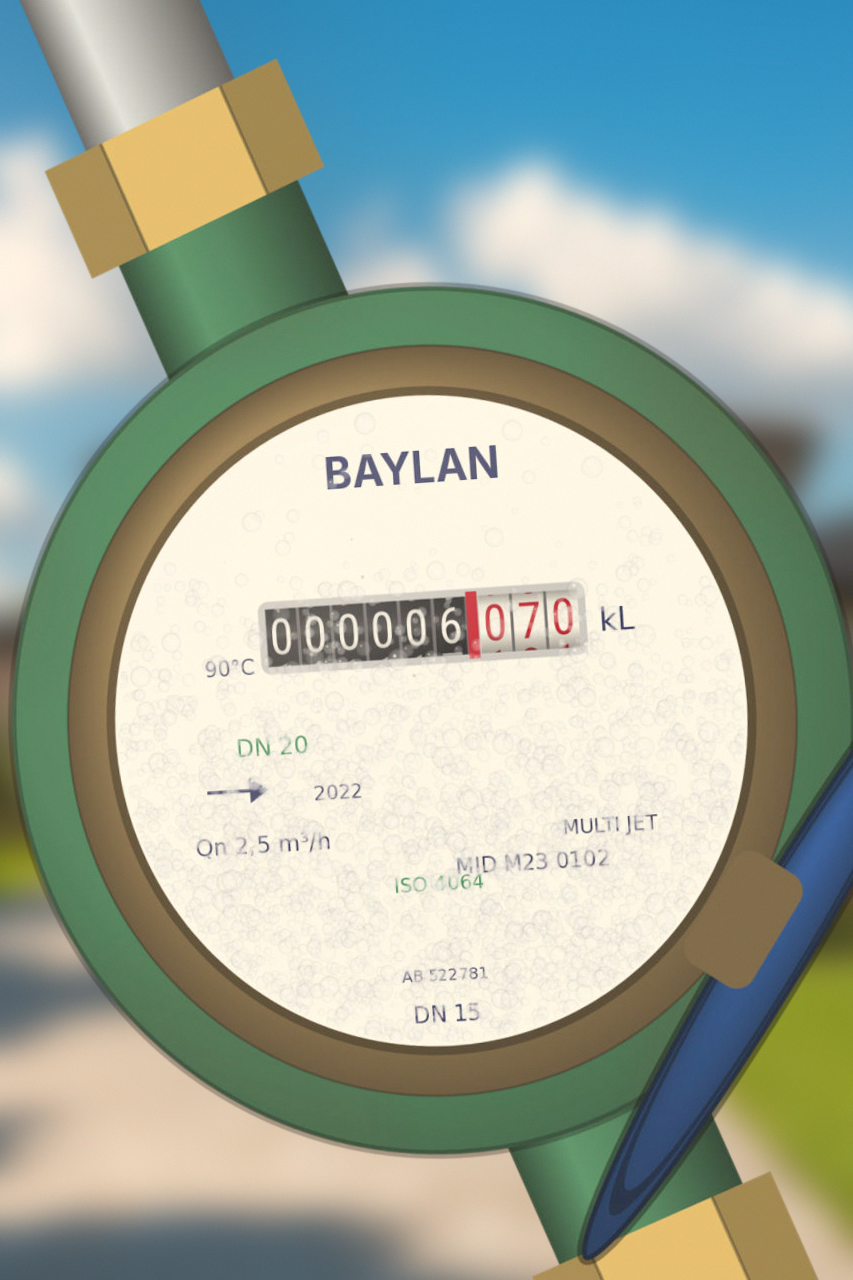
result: 6.070 kL
